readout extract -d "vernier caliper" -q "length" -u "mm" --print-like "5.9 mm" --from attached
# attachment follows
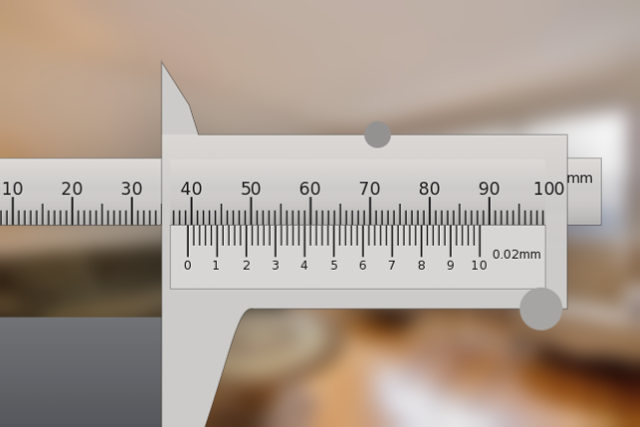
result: 39.4 mm
